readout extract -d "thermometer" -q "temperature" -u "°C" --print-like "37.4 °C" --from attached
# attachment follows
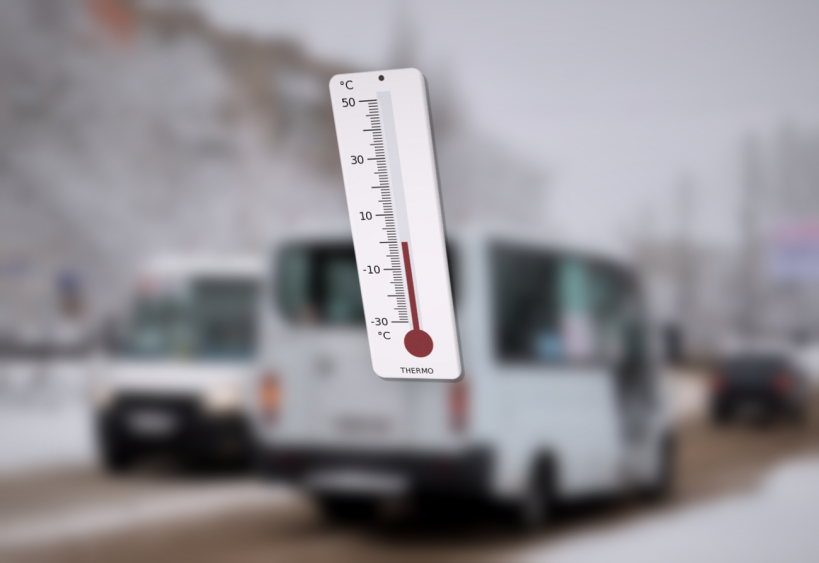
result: 0 °C
